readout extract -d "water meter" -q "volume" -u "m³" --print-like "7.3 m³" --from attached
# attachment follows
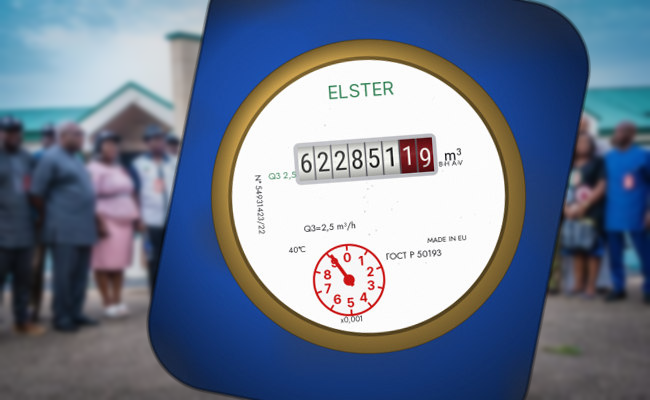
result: 622851.189 m³
